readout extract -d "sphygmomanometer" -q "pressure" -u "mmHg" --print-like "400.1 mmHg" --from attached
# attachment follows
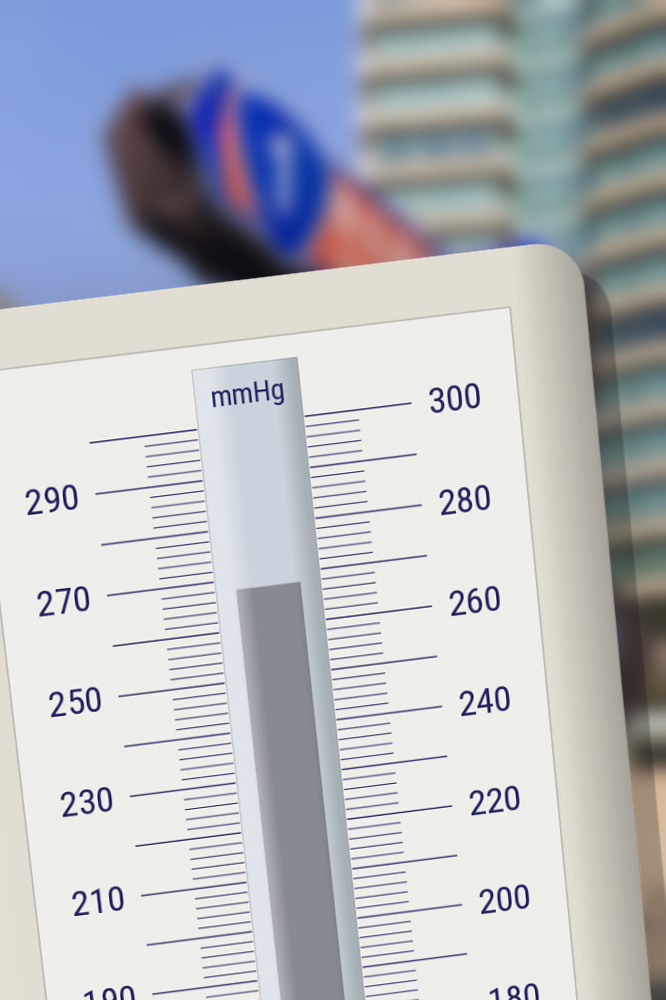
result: 268 mmHg
